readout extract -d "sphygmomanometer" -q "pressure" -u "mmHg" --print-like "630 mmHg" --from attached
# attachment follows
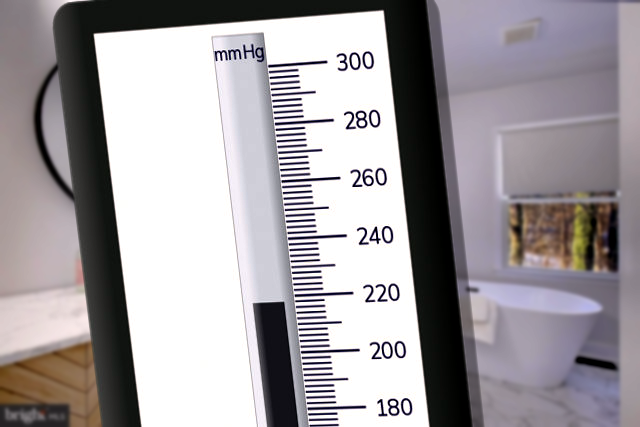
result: 218 mmHg
